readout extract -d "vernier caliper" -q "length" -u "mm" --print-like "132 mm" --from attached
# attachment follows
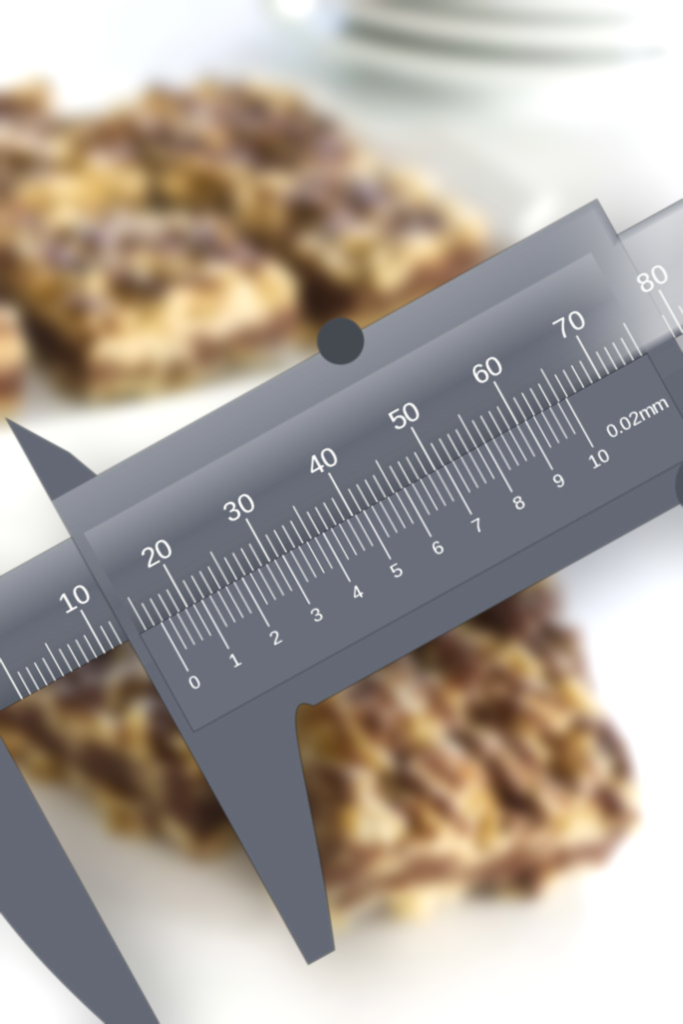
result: 16.8 mm
